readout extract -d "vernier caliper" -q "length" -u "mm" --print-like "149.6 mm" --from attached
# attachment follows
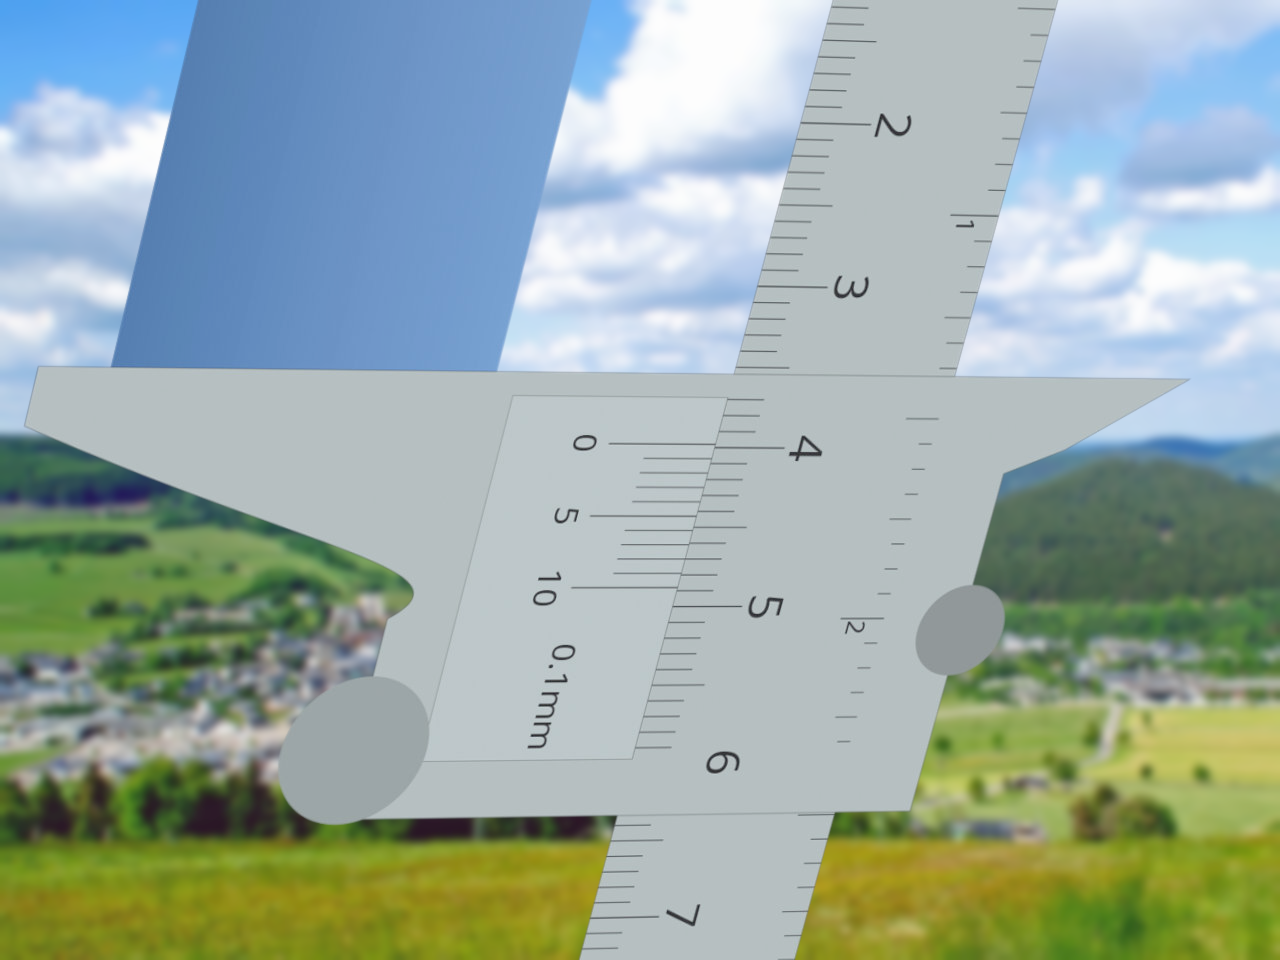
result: 39.8 mm
